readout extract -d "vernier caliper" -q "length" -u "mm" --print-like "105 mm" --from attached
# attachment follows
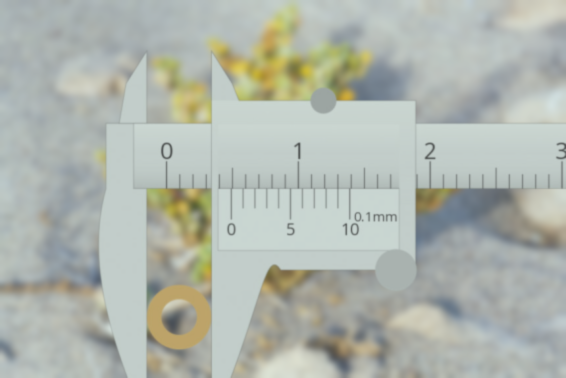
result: 4.9 mm
